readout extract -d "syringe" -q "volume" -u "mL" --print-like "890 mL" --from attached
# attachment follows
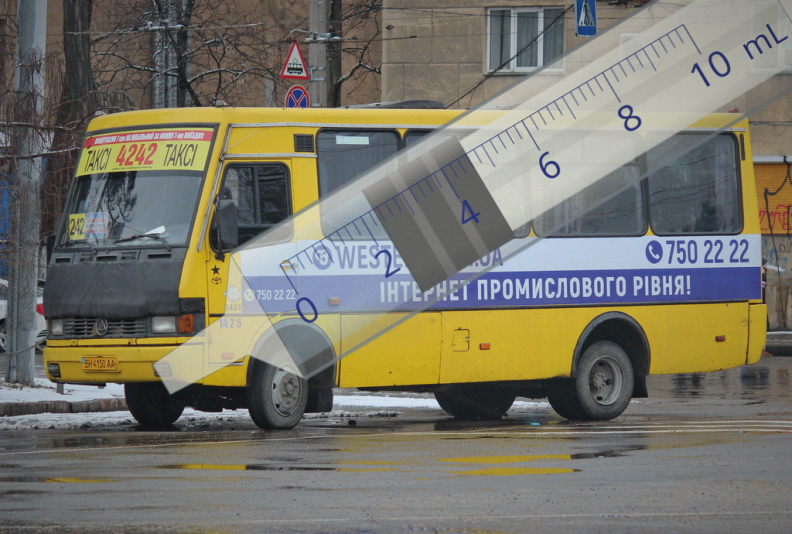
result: 2.3 mL
